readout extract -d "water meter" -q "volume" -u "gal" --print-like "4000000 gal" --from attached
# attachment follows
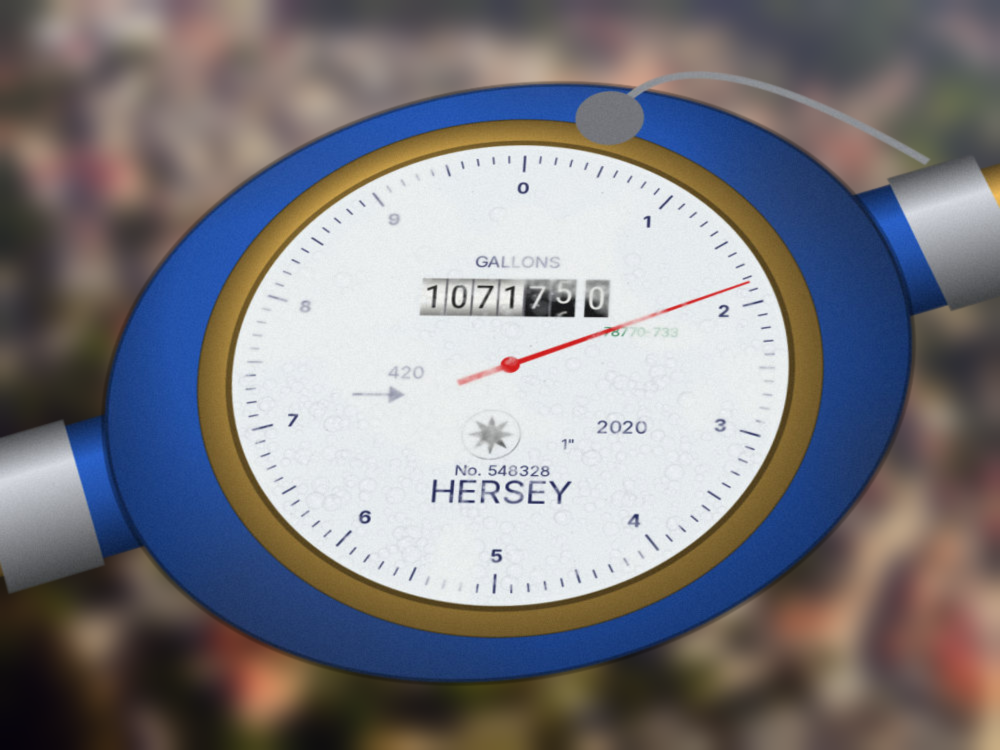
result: 1071751.8 gal
